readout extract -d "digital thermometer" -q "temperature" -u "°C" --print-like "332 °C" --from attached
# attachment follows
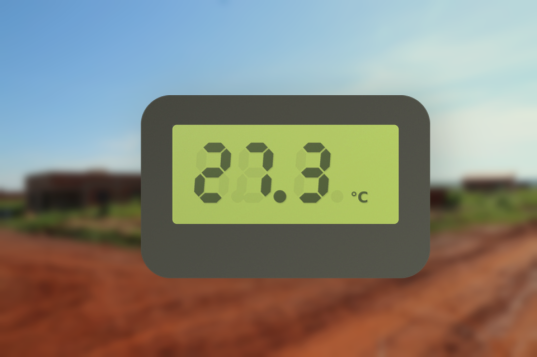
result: 27.3 °C
